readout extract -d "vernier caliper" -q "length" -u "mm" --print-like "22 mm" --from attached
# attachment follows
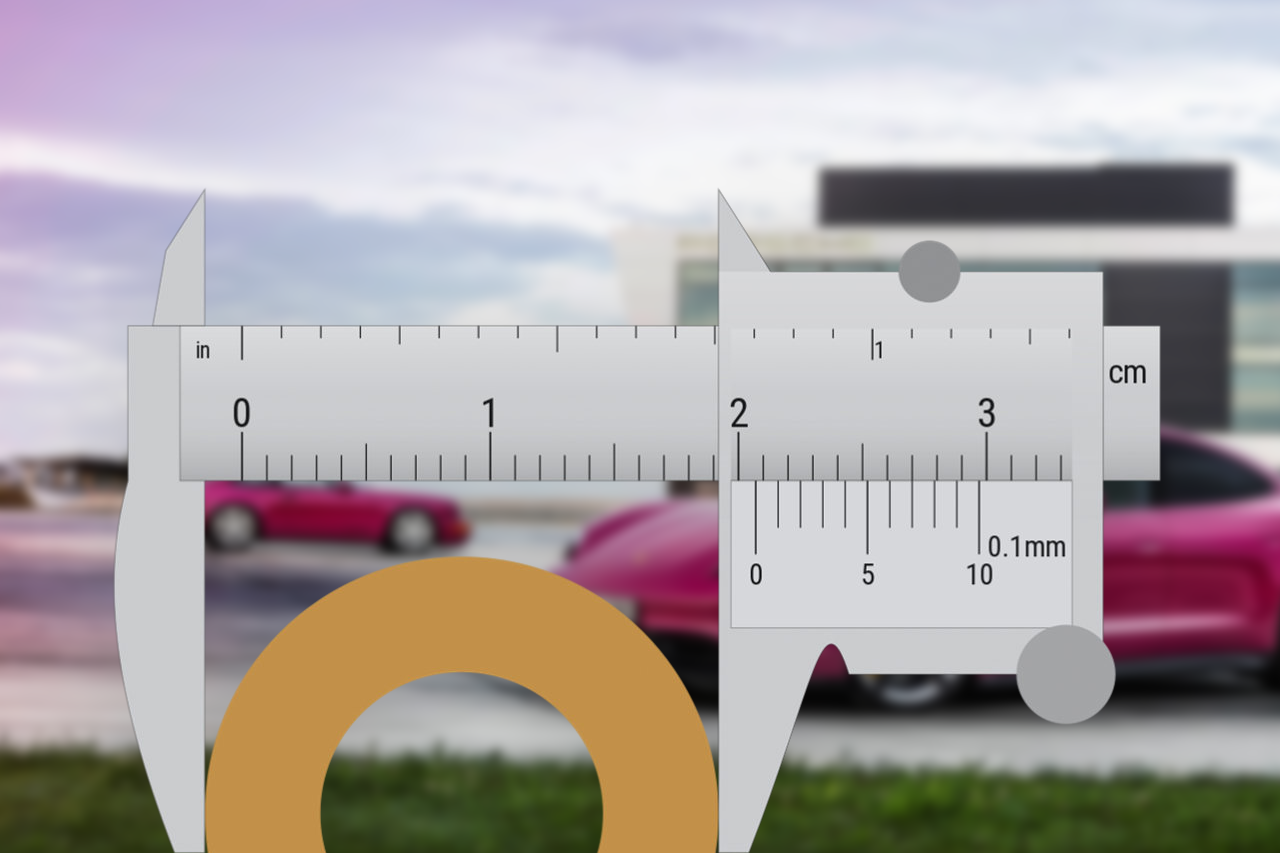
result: 20.7 mm
